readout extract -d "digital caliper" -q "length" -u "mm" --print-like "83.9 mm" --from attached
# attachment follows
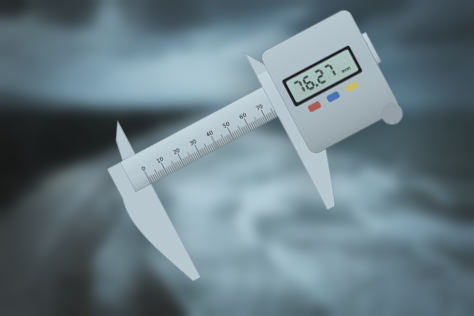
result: 76.27 mm
